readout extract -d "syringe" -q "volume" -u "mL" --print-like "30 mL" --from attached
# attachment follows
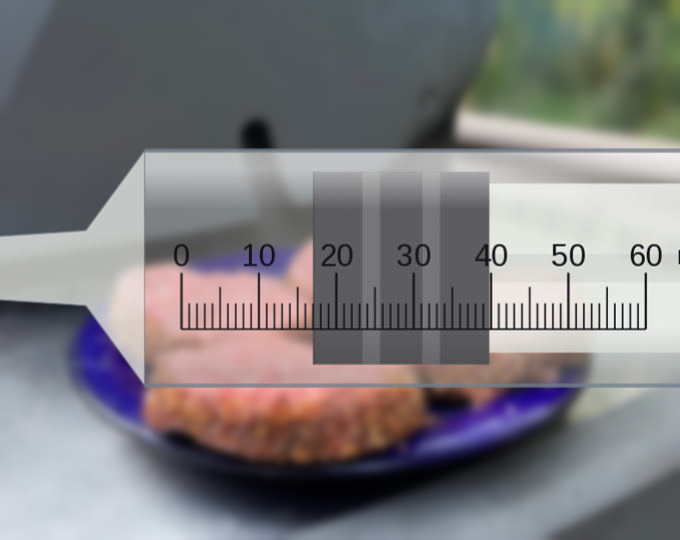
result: 17 mL
